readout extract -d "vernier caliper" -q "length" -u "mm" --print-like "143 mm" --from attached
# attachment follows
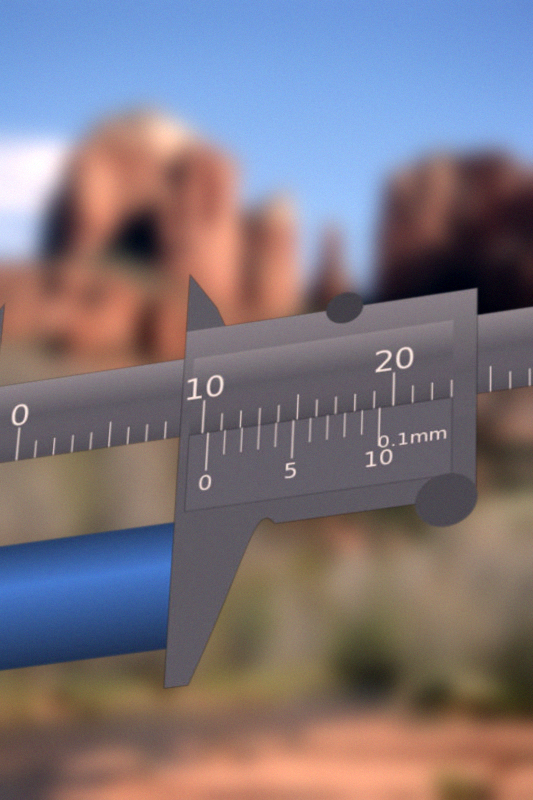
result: 10.3 mm
